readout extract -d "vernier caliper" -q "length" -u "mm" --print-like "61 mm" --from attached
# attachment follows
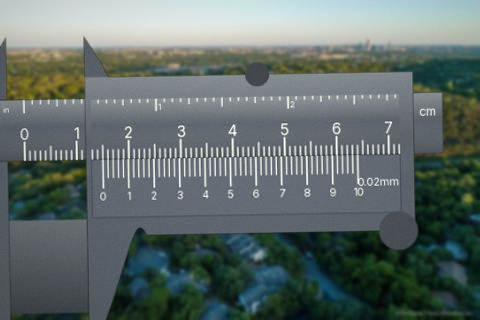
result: 15.0 mm
